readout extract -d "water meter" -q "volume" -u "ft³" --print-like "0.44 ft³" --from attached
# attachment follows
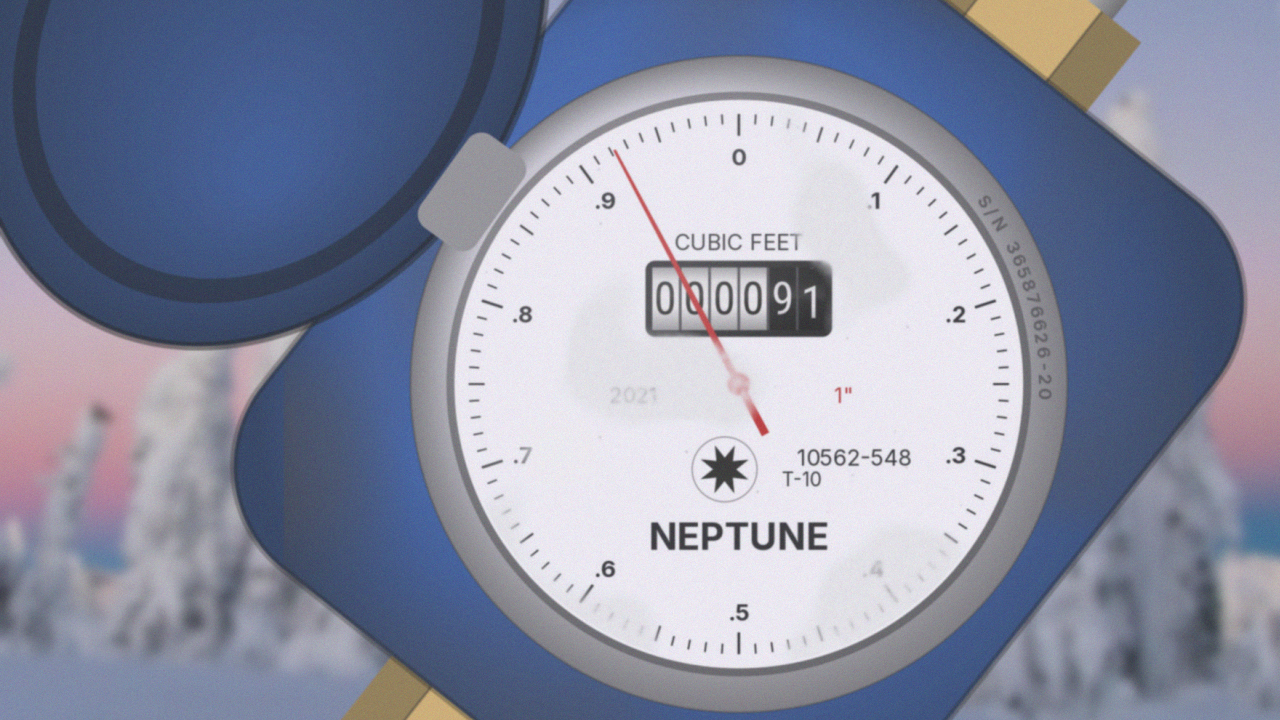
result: 90.92 ft³
